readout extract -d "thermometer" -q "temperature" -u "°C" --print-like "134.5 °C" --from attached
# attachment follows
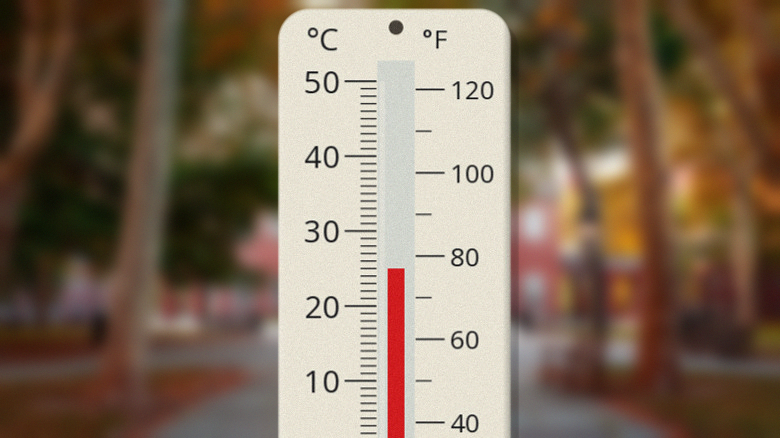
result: 25 °C
